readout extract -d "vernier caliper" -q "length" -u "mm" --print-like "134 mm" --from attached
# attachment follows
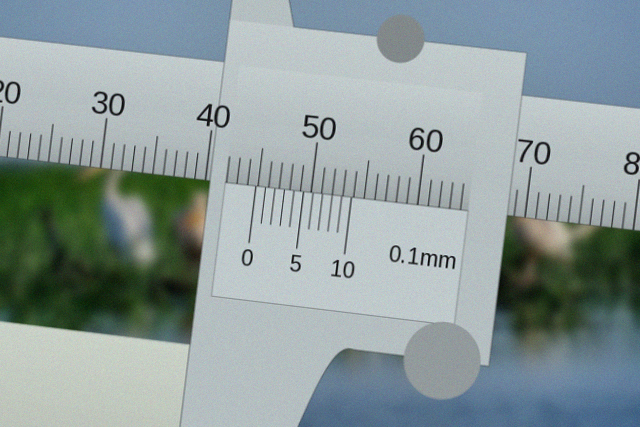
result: 44.8 mm
